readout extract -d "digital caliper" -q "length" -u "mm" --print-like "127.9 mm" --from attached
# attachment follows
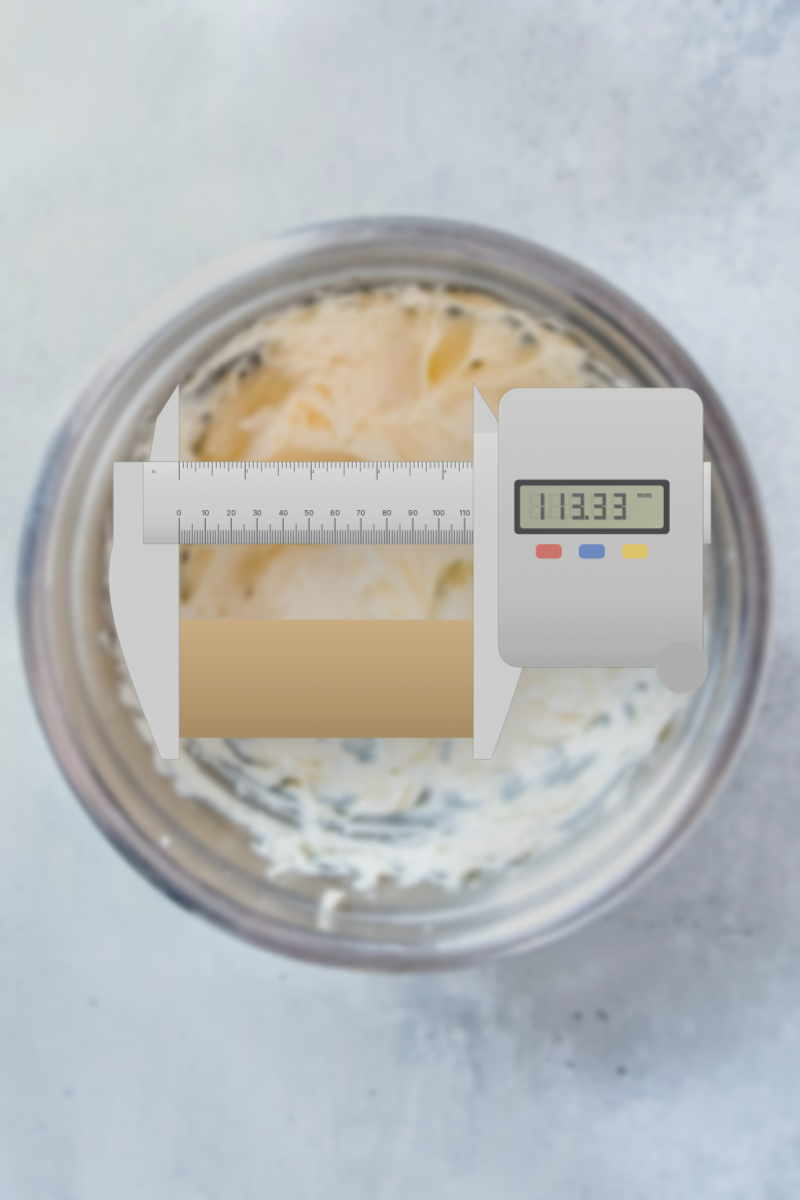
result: 113.33 mm
